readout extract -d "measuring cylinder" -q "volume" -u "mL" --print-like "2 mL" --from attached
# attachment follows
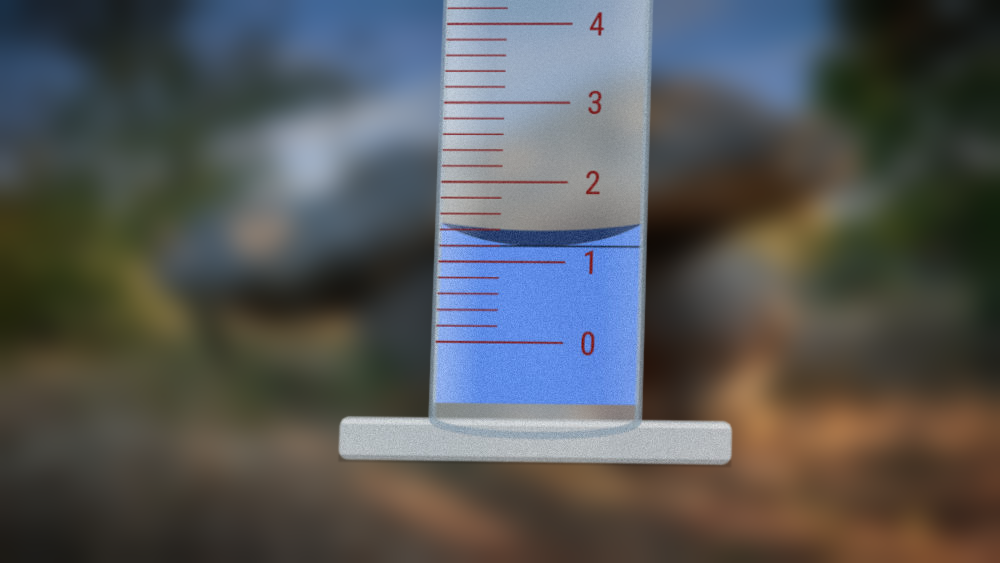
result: 1.2 mL
